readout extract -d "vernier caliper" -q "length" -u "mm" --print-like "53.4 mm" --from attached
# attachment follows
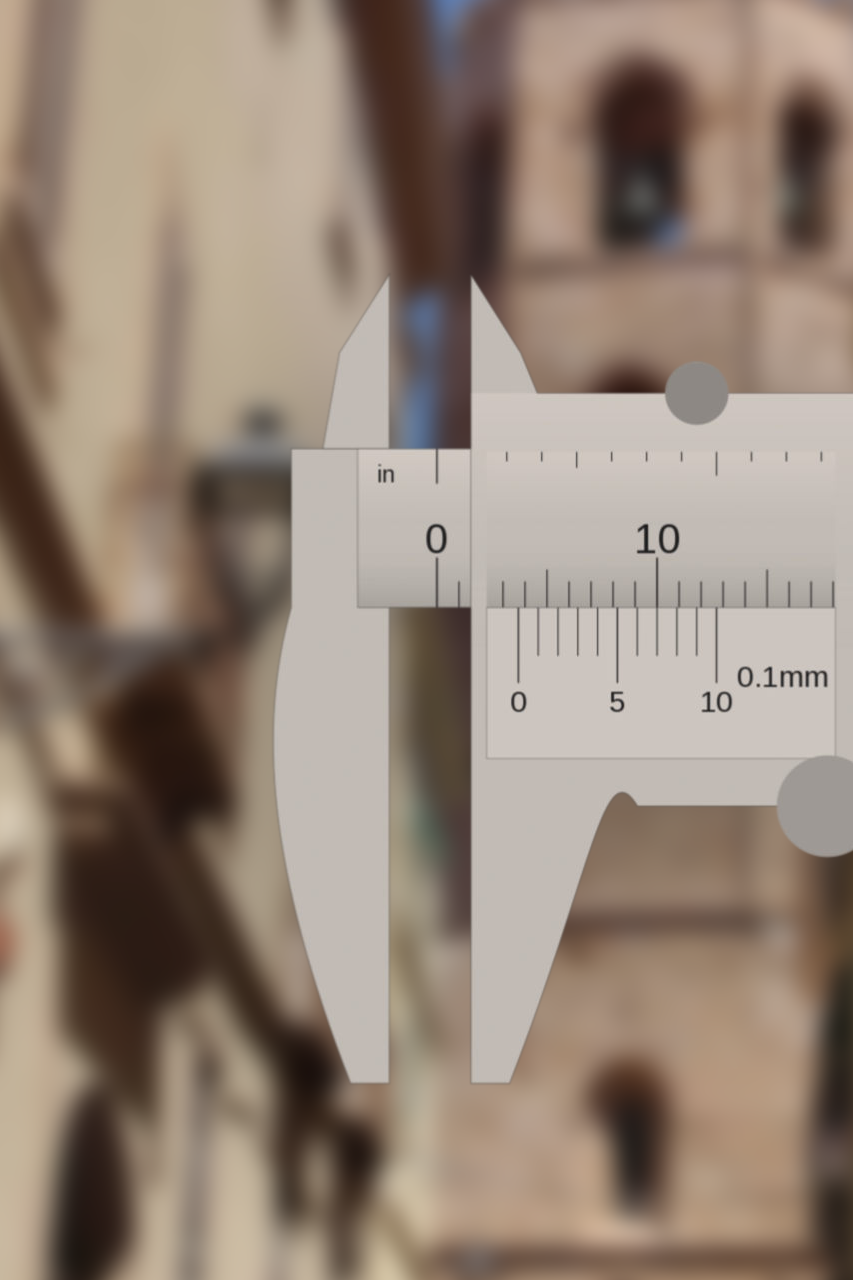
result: 3.7 mm
